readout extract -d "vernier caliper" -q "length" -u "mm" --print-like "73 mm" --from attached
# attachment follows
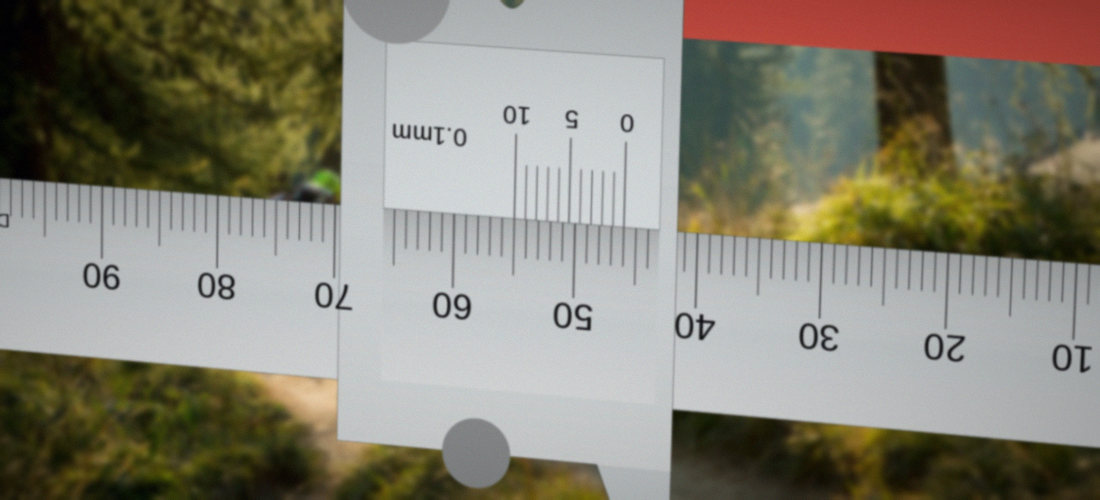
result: 46.0 mm
